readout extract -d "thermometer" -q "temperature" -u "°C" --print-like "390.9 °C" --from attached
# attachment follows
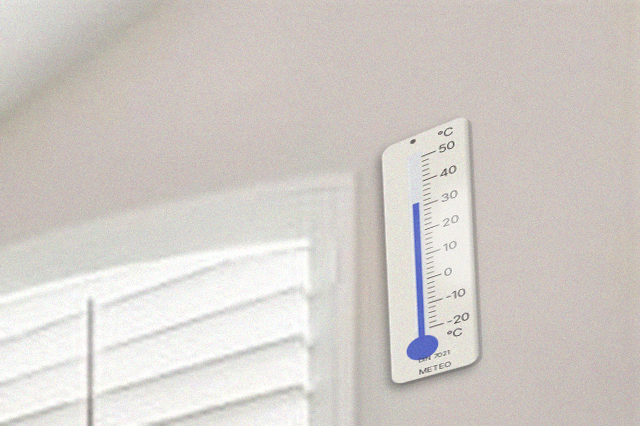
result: 32 °C
